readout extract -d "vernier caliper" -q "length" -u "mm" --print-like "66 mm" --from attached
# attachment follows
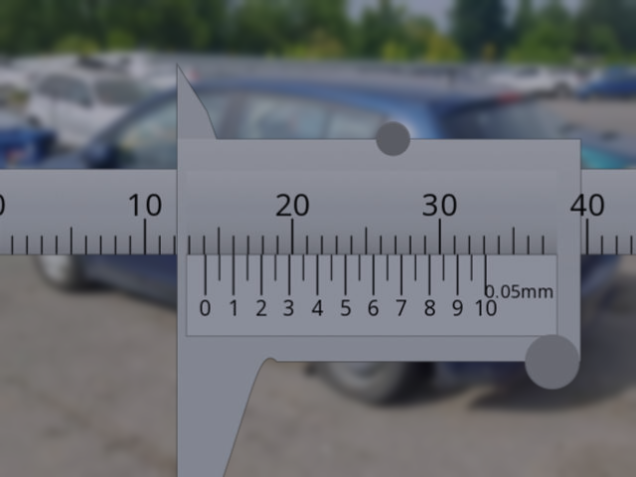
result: 14.1 mm
